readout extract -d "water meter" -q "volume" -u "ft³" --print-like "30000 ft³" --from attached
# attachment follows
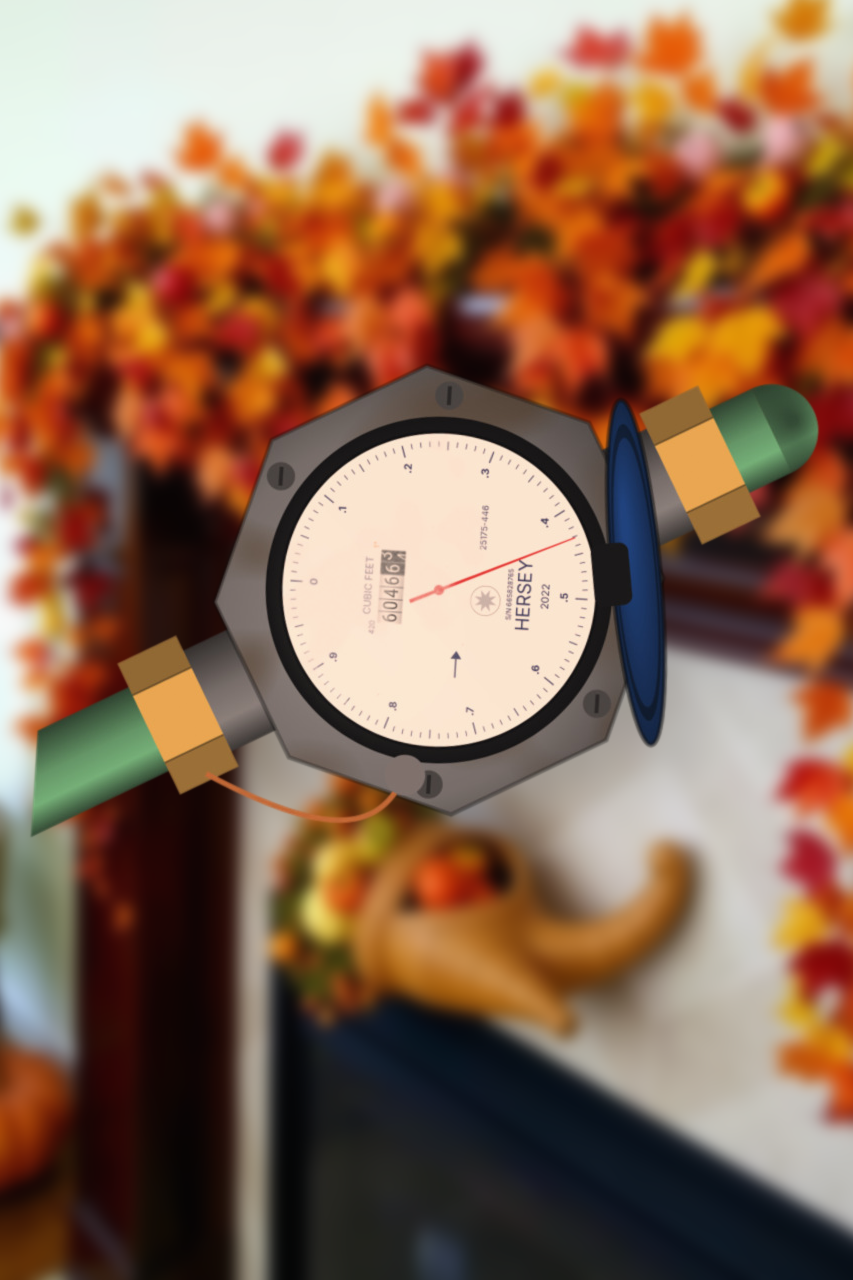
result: 604663.43 ft³
